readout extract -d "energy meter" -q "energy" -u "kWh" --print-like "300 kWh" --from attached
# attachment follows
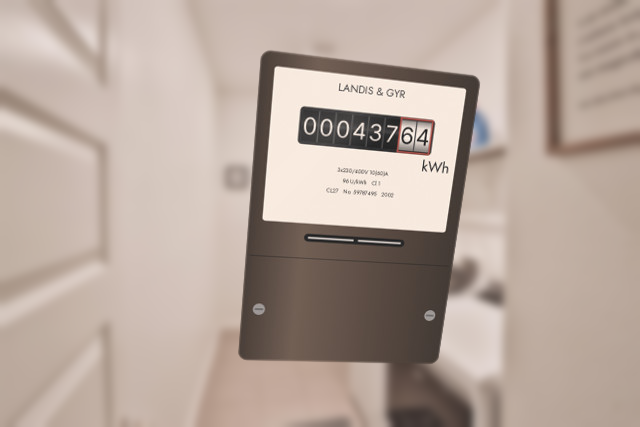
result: 437.64 kWh
